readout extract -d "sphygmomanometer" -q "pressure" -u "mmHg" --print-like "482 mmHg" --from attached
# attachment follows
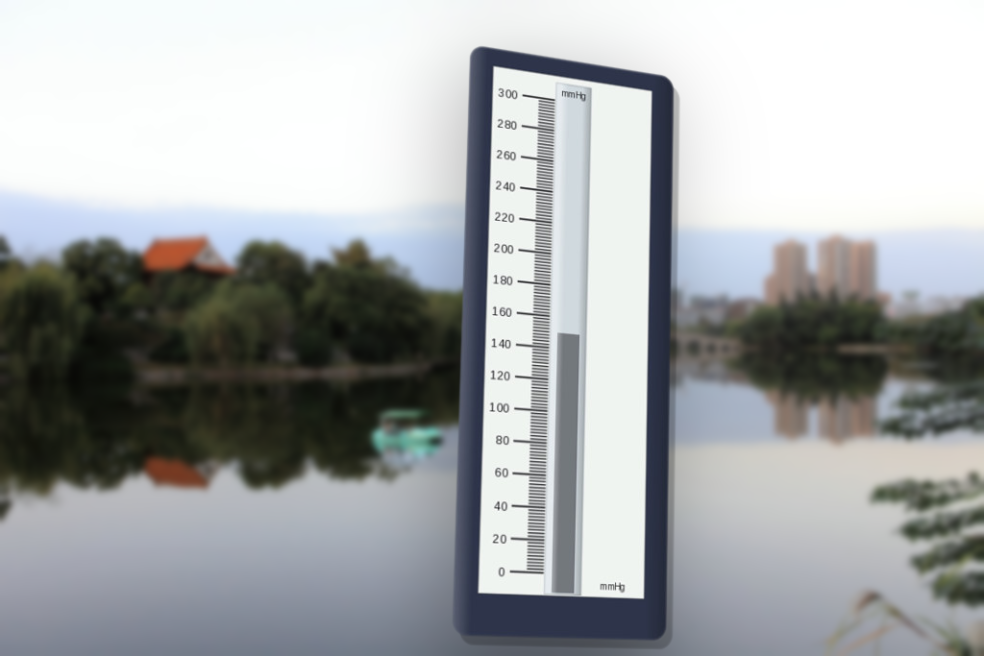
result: 150 mmHg
